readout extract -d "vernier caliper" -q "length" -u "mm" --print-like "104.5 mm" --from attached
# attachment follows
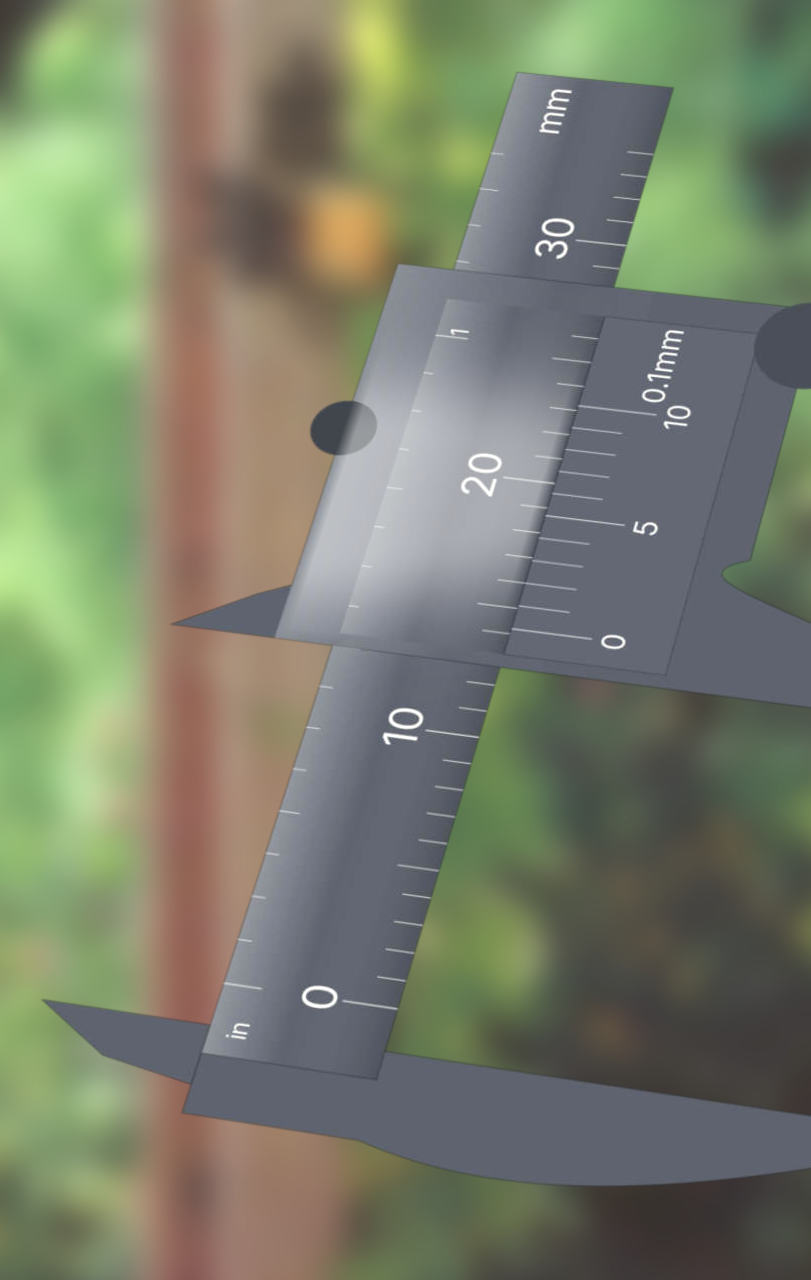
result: 14.2 mm
